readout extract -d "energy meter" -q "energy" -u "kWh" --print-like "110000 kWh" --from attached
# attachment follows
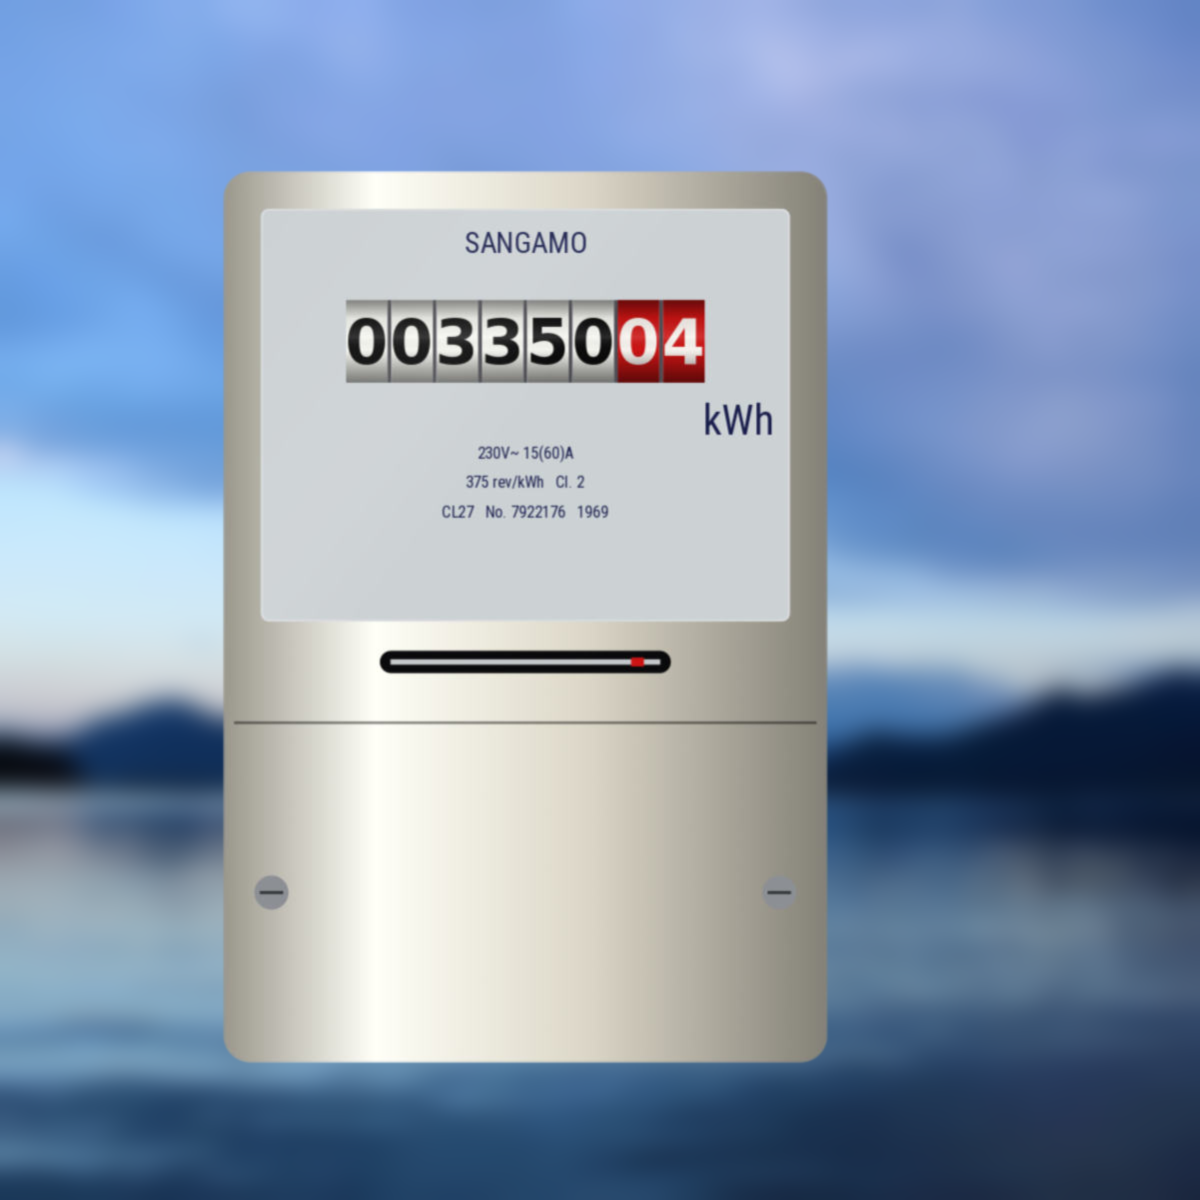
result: 3350.04 kWh
